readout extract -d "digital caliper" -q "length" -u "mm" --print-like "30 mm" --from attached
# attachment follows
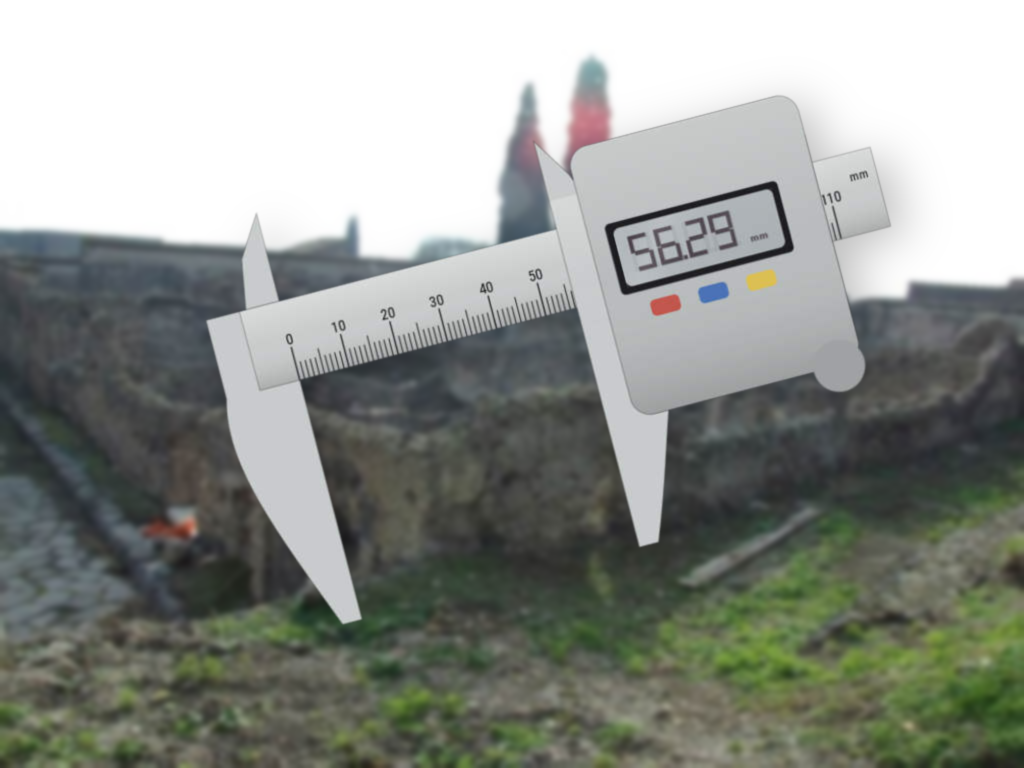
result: 56.29 mm
